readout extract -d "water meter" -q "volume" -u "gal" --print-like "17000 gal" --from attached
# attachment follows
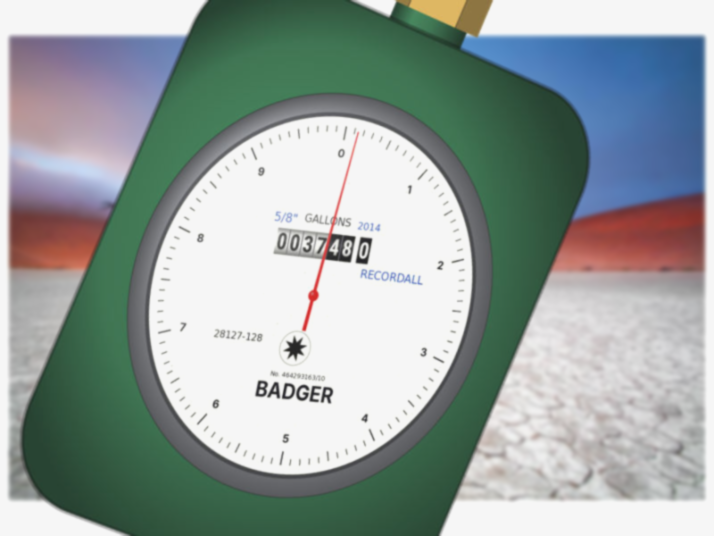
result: 37480.1 gal
